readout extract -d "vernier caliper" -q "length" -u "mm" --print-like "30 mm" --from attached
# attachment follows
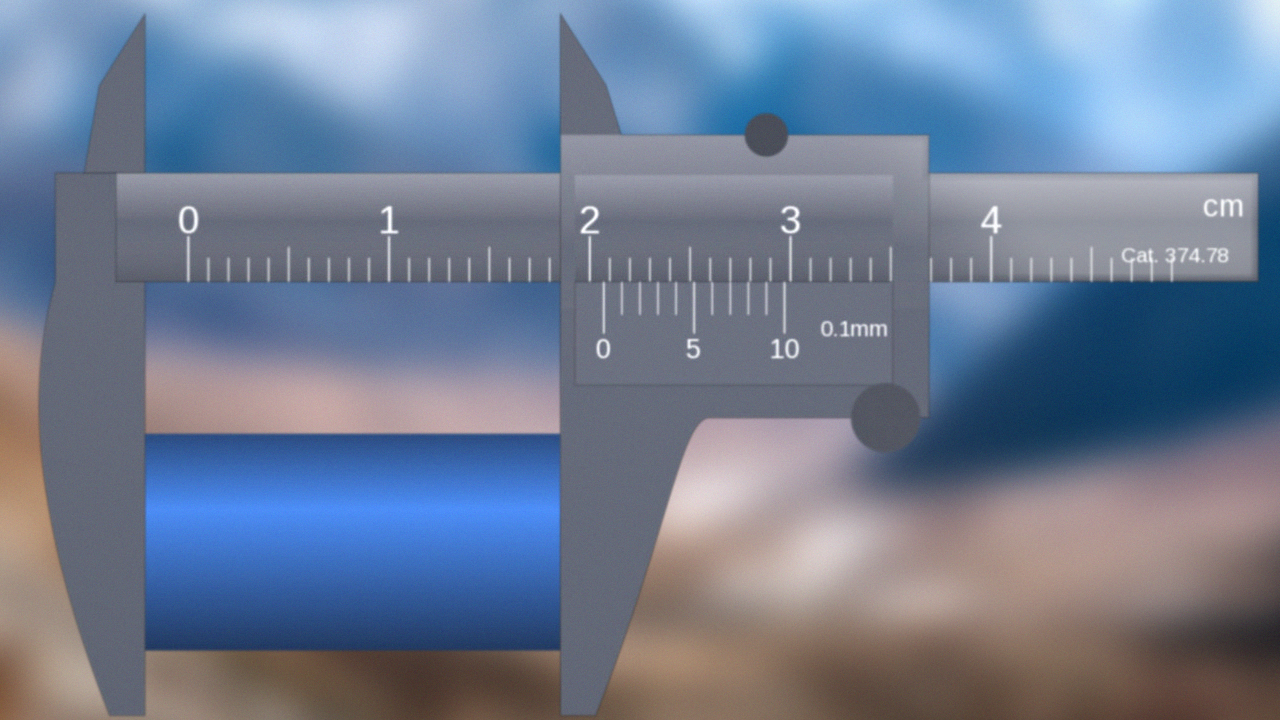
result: 20.7 mm
